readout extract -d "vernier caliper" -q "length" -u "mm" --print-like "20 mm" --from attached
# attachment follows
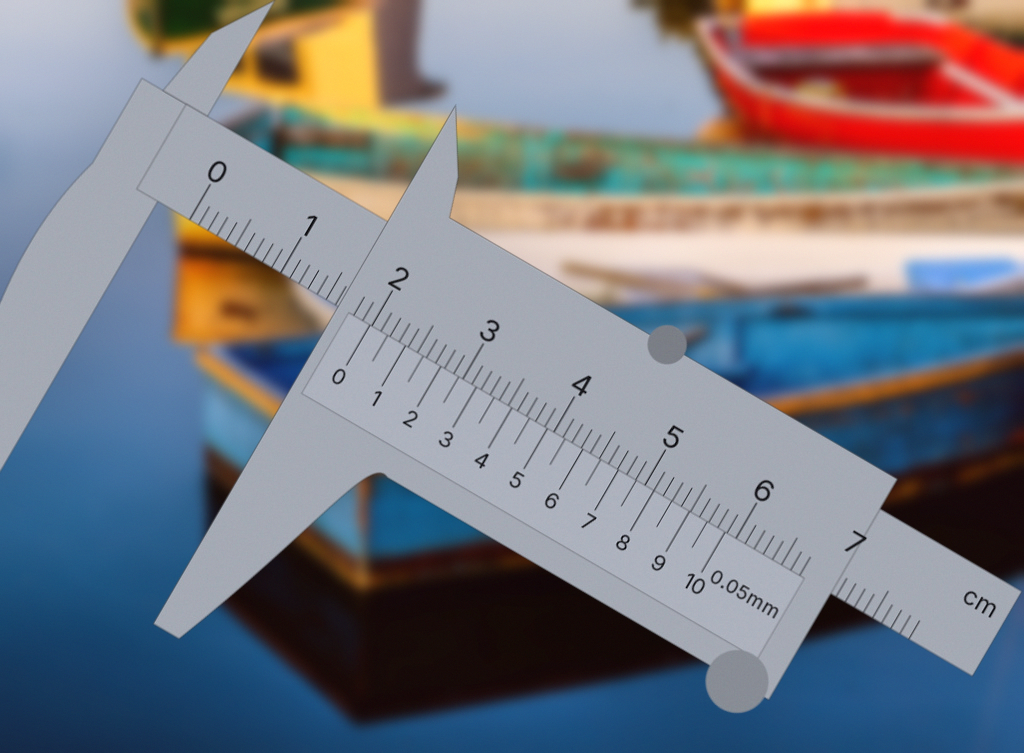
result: 19.8 mm
